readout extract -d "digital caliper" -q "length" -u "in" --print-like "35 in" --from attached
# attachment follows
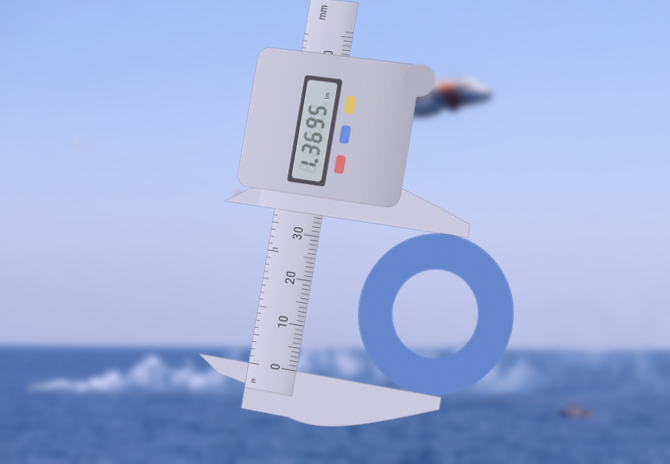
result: 1.3695 in
